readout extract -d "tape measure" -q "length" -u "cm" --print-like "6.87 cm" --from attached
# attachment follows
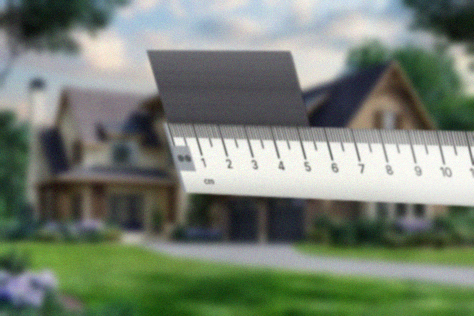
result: 5.5 cm
